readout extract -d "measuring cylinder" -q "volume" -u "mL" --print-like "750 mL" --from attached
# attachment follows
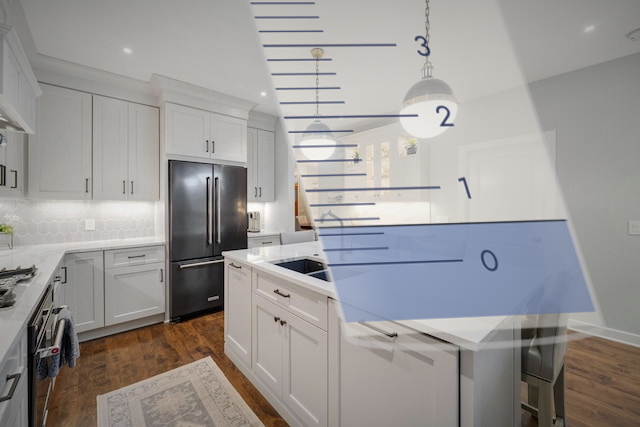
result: 0.5 mL
